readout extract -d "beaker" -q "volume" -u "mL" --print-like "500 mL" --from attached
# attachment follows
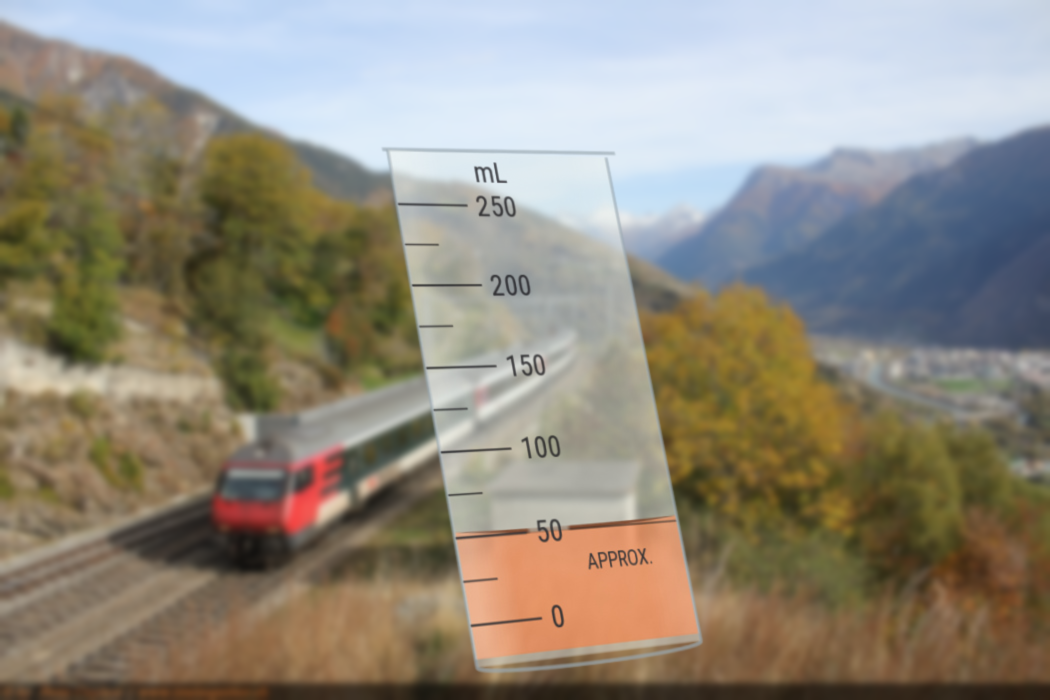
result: 50 mL
